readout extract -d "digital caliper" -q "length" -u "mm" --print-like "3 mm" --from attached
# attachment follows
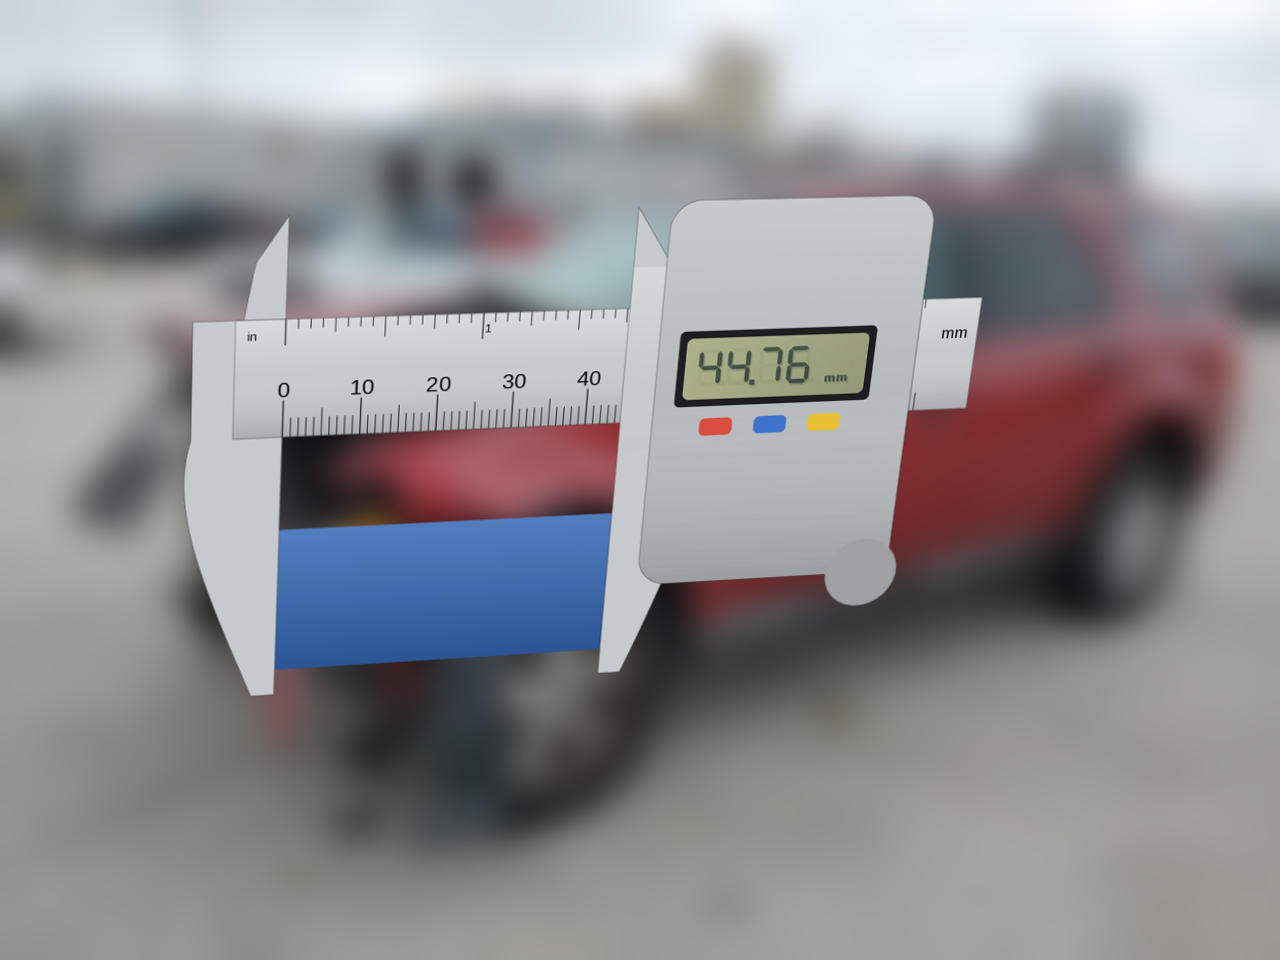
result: 44.76 mm
